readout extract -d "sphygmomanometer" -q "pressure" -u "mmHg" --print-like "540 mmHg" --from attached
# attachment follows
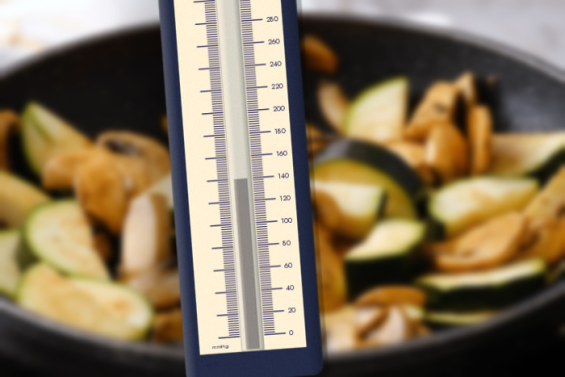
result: 140 mmHg
